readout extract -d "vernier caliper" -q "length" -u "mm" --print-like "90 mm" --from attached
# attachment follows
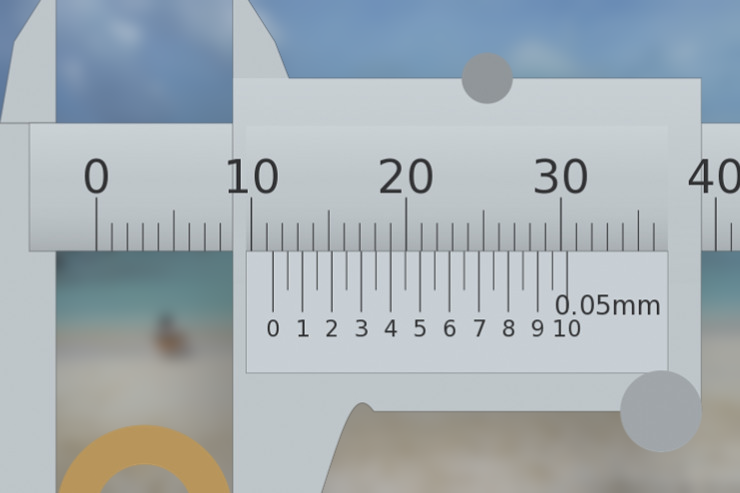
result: 11.4 mm
